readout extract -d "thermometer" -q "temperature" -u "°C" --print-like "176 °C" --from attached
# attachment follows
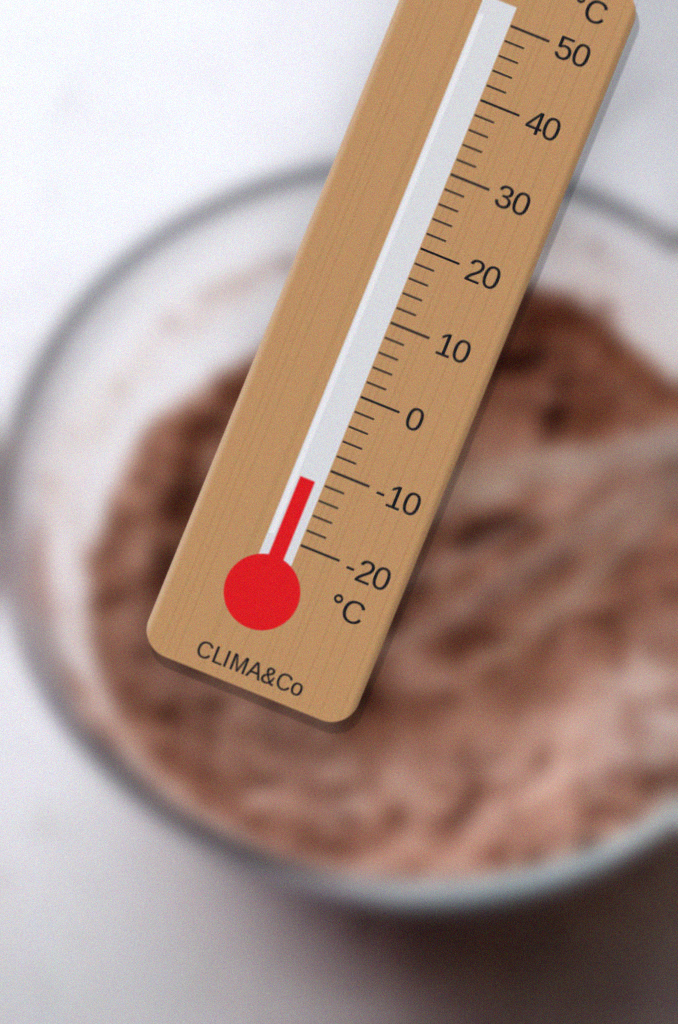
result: -12 °C
